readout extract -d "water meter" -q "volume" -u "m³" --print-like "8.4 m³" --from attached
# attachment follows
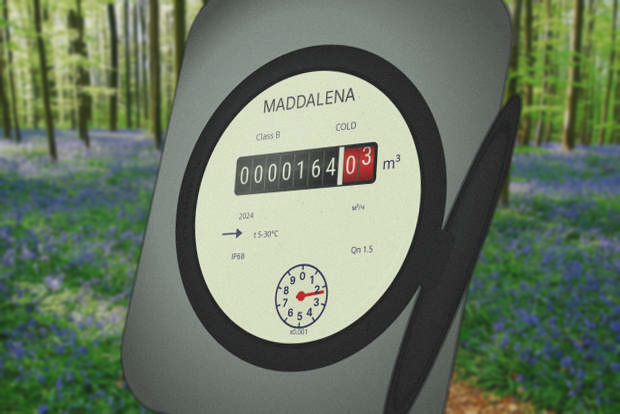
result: 164.032 m³
